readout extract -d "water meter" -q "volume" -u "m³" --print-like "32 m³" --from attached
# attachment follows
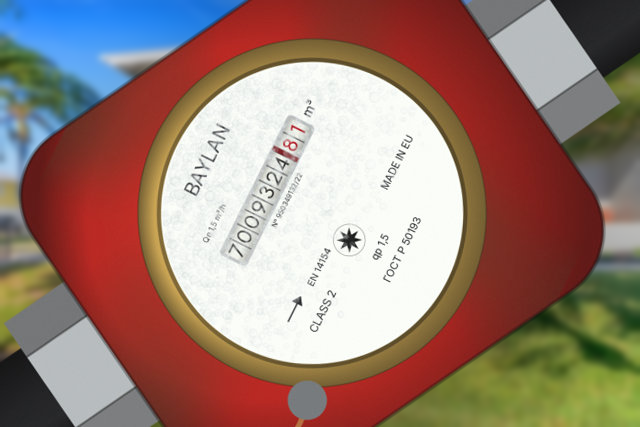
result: 7009324.81 m³
